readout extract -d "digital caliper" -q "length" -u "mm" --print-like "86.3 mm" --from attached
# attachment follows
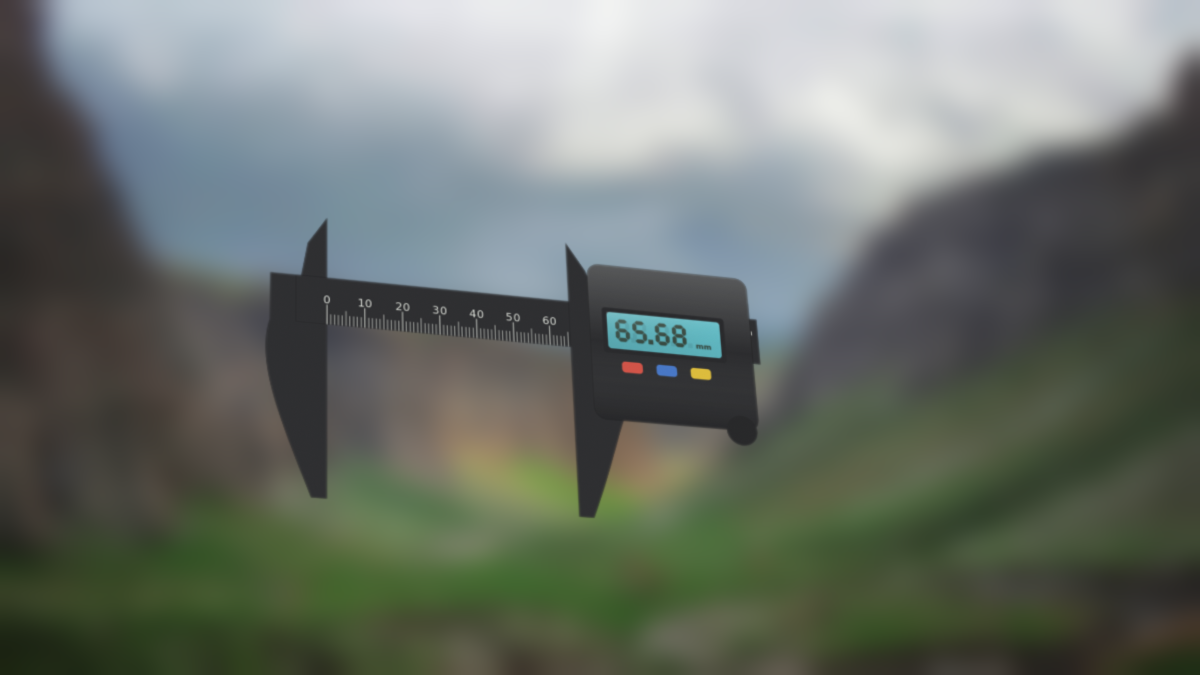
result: 65.68 mm
